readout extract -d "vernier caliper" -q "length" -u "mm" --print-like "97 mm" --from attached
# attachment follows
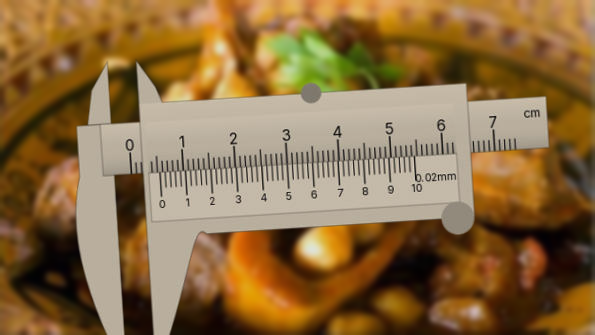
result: 5.5 mm
